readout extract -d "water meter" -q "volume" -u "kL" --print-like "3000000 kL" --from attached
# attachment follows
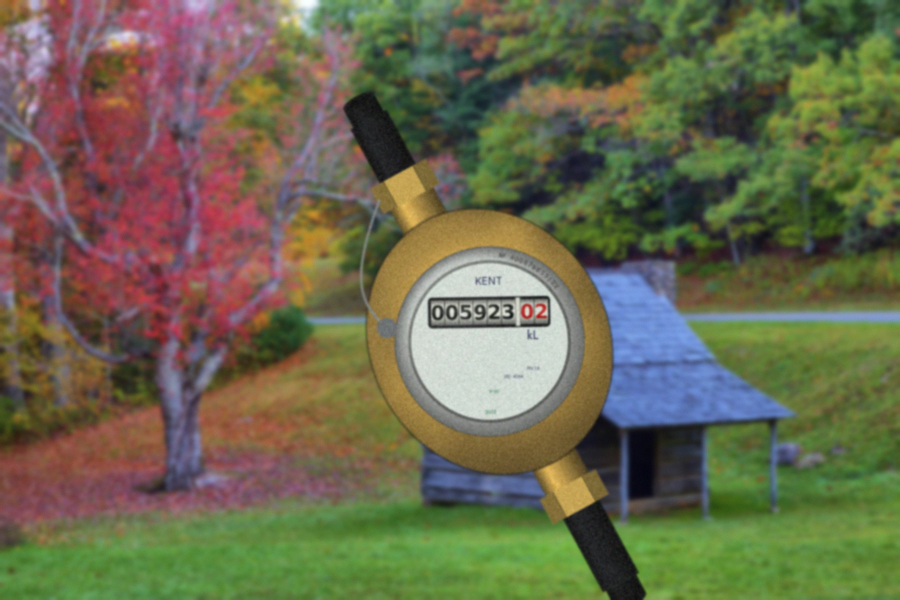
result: 5923.02 kL
